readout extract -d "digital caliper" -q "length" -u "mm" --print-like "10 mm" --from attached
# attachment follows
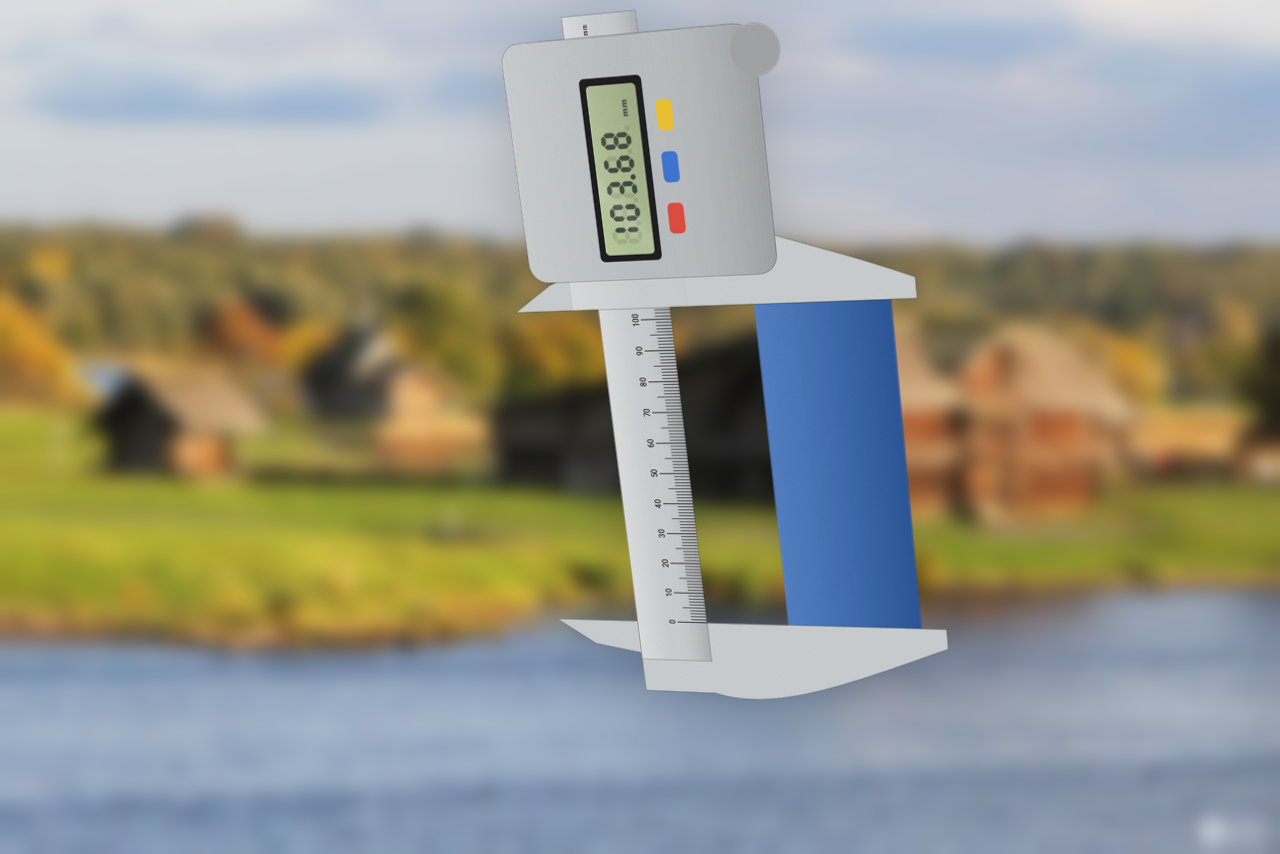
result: 103.68 mm
